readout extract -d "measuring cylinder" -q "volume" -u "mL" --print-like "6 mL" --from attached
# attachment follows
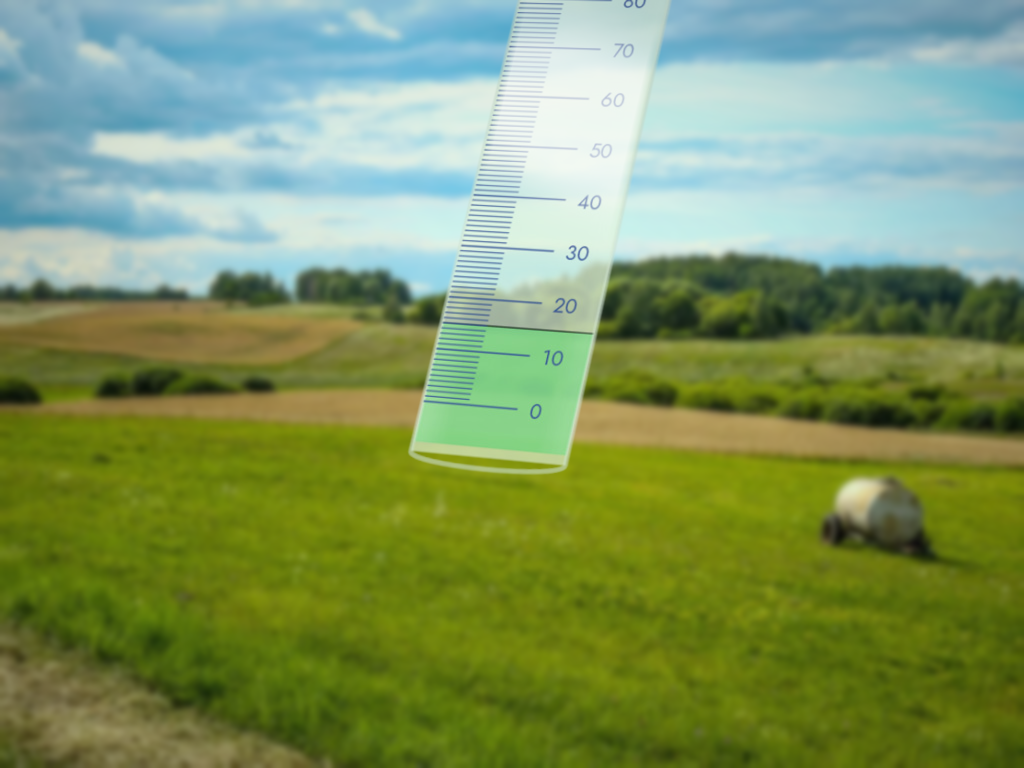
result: 15 mL
